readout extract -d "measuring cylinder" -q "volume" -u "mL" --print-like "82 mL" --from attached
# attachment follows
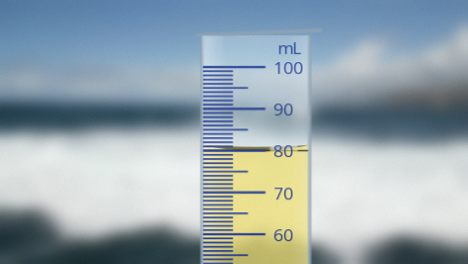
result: 80 mL
